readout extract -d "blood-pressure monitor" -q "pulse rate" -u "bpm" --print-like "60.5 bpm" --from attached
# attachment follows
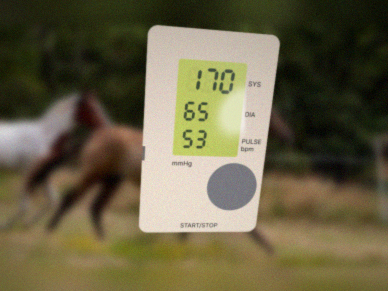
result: 53 bpm
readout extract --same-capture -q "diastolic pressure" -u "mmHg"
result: 65 mmHg
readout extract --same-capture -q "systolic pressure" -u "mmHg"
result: 170 mmHg
